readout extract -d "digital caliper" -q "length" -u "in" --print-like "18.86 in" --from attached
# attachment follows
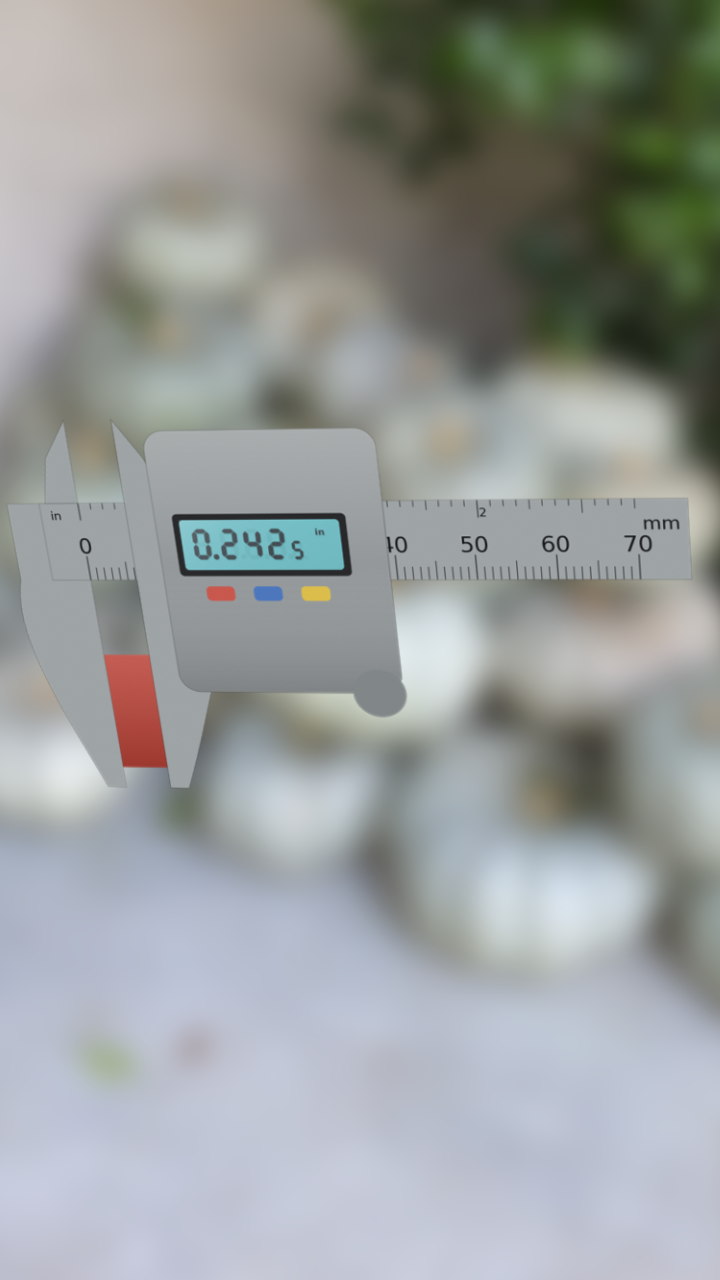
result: 0.2425 in
